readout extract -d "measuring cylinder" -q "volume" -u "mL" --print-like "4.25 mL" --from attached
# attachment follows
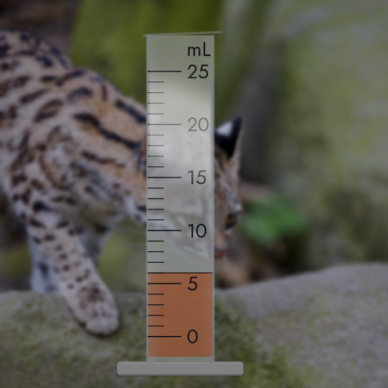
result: 6 mL
